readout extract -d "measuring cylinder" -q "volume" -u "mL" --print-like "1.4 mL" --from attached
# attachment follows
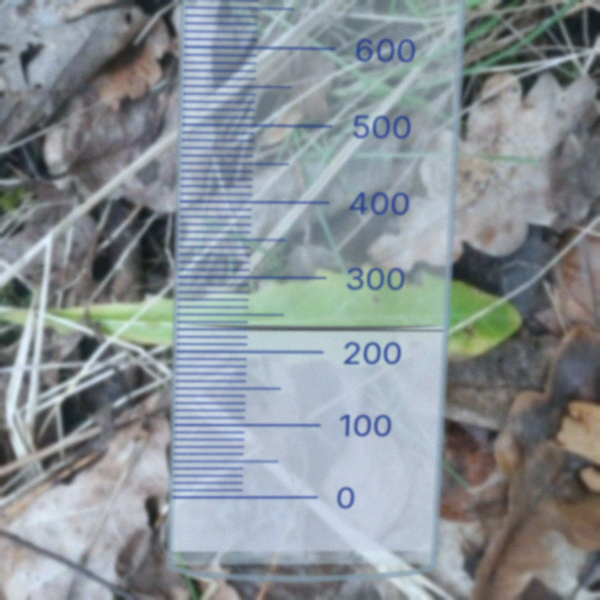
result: 230 mL
